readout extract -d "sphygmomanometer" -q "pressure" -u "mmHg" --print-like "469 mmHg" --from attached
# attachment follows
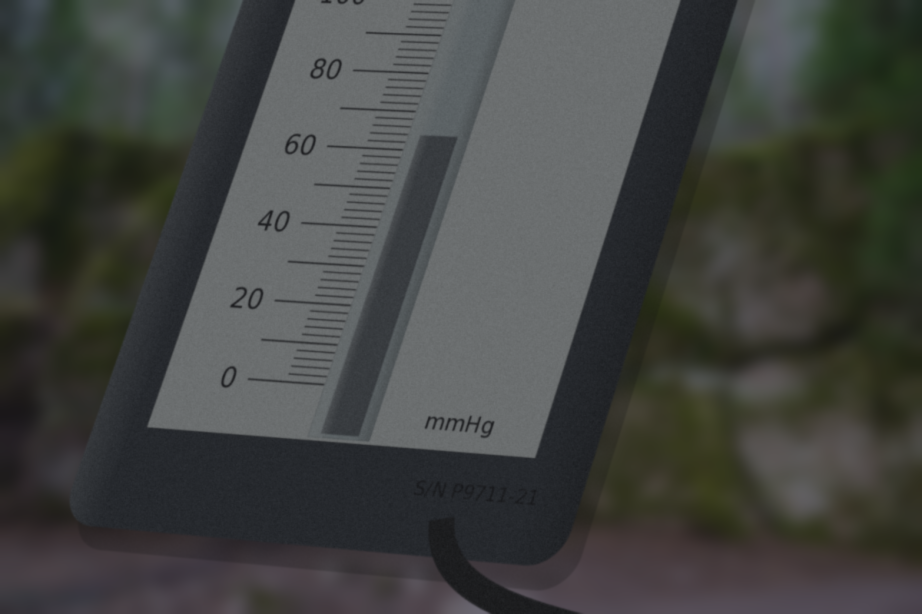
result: 64 mmHg
